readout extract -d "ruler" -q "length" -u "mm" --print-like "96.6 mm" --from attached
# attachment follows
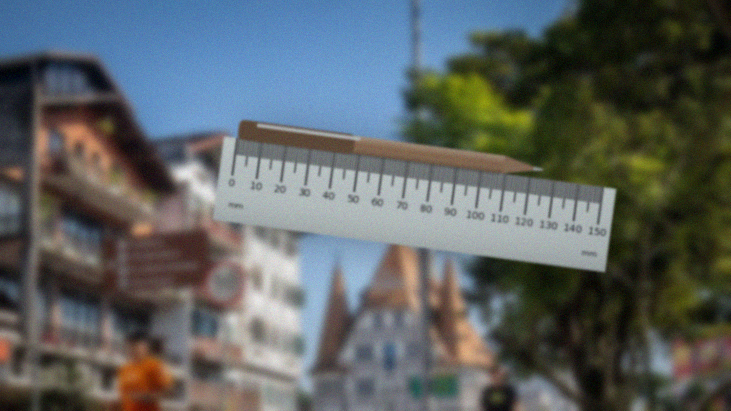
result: 125 mm
